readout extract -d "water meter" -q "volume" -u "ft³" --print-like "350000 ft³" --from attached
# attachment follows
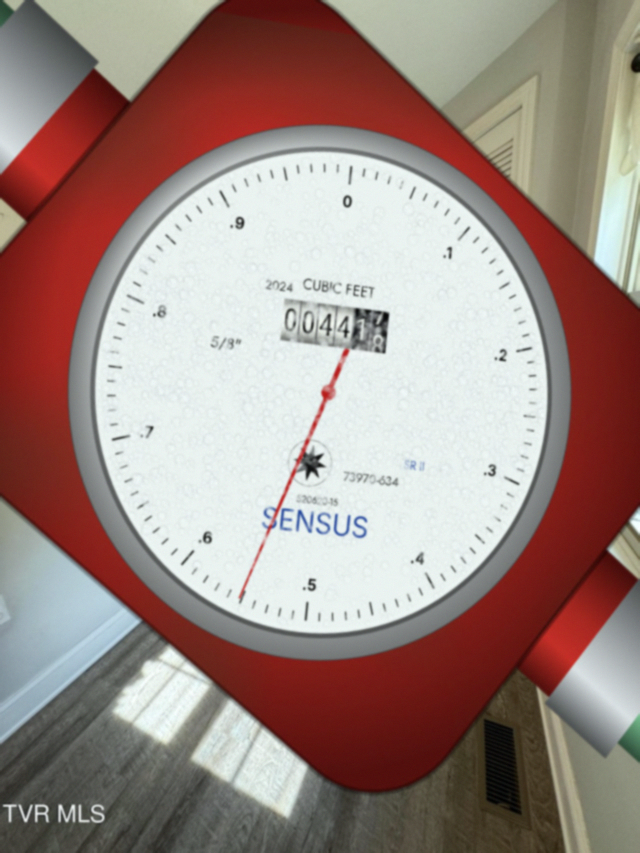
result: 4417.55 ft³
